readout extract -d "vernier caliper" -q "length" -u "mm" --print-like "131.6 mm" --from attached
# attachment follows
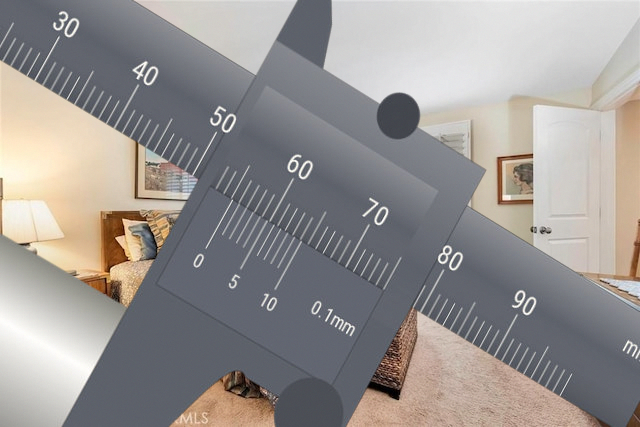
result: 55.2 mm
